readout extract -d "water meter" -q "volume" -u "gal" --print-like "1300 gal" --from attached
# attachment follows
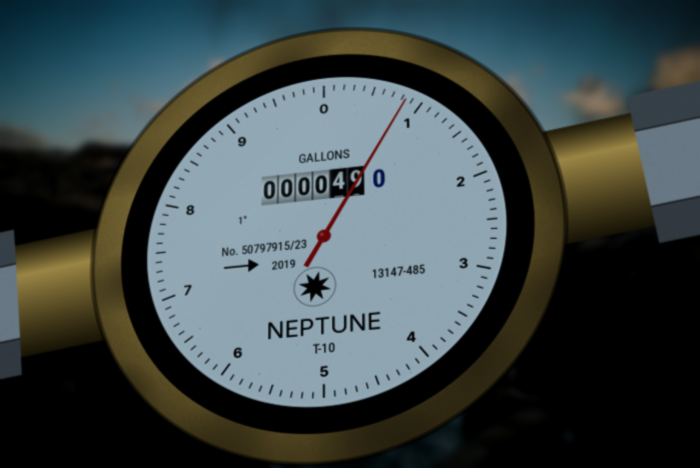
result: 490.8 gal
